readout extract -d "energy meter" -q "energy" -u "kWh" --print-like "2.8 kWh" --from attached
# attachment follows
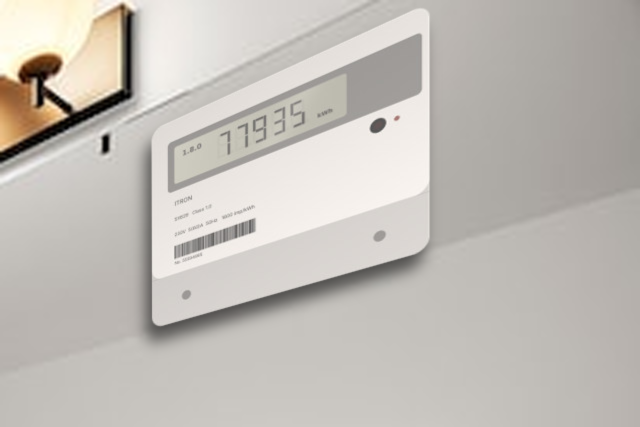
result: 77935 kWh
